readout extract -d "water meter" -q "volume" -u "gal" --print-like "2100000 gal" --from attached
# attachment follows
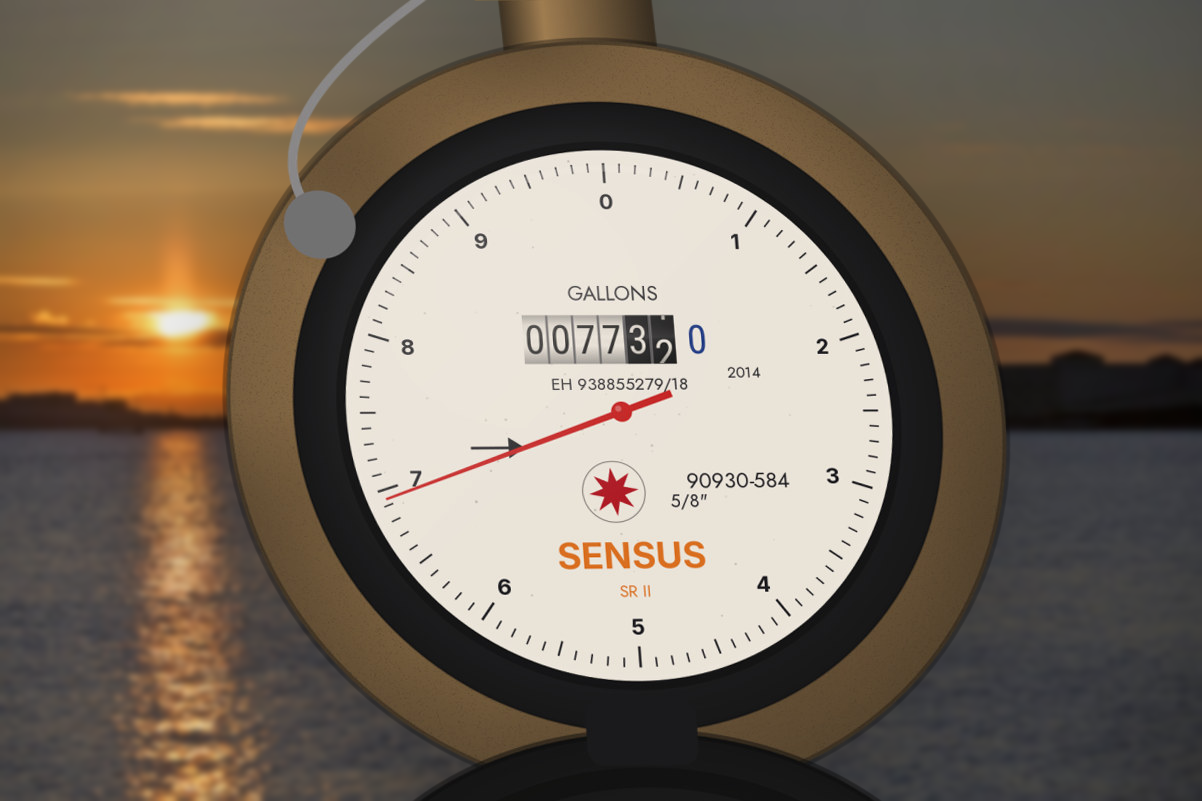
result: 77316.9 gal
